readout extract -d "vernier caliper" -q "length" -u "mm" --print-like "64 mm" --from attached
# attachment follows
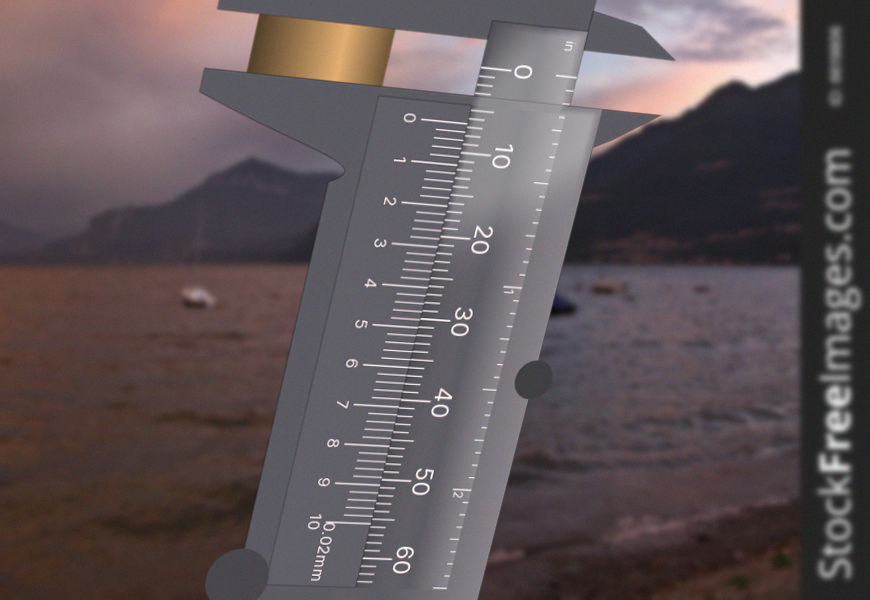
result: 6.6 mm
